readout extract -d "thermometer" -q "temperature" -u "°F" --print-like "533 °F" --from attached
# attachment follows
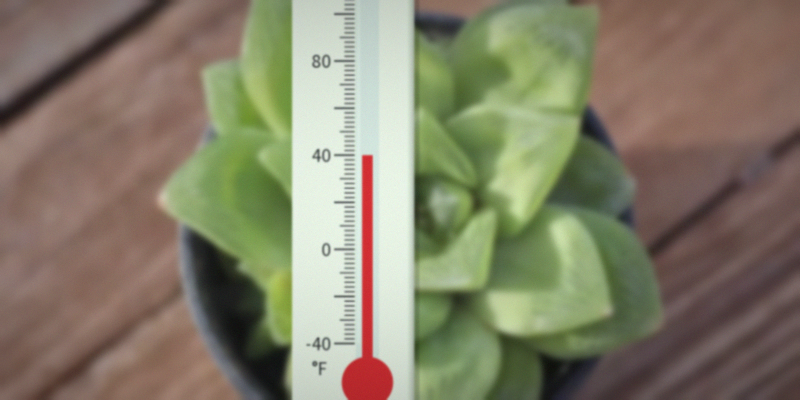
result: 40 °F
